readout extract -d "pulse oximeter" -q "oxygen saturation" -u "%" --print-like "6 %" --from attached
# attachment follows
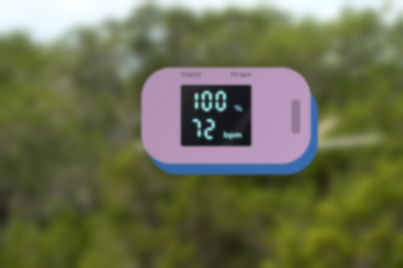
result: 100 %
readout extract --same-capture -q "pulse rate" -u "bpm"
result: 72 bpm
